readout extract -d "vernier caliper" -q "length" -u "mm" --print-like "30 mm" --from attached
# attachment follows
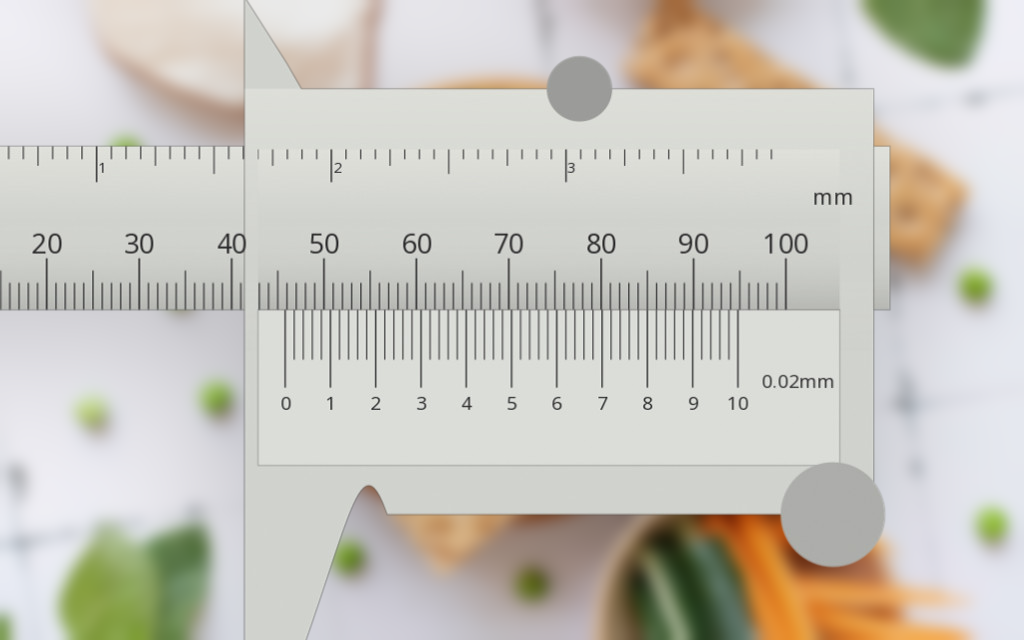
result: 45.8 mm
